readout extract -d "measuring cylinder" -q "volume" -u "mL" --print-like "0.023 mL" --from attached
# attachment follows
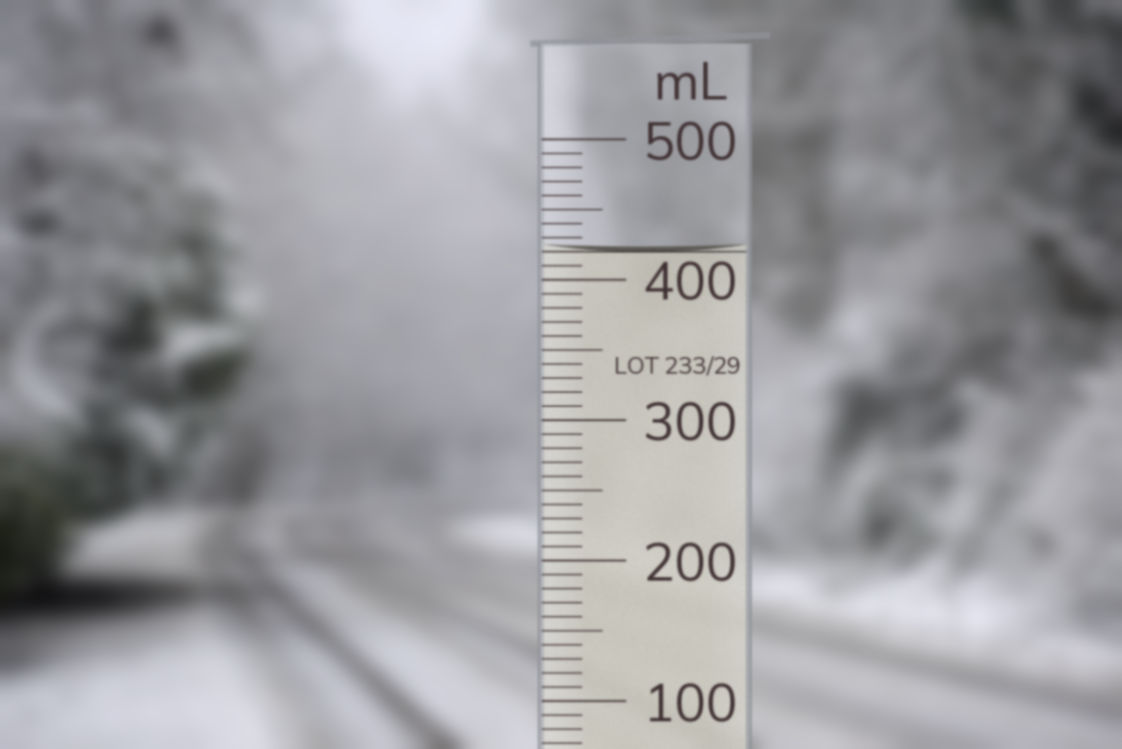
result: 420 mL
